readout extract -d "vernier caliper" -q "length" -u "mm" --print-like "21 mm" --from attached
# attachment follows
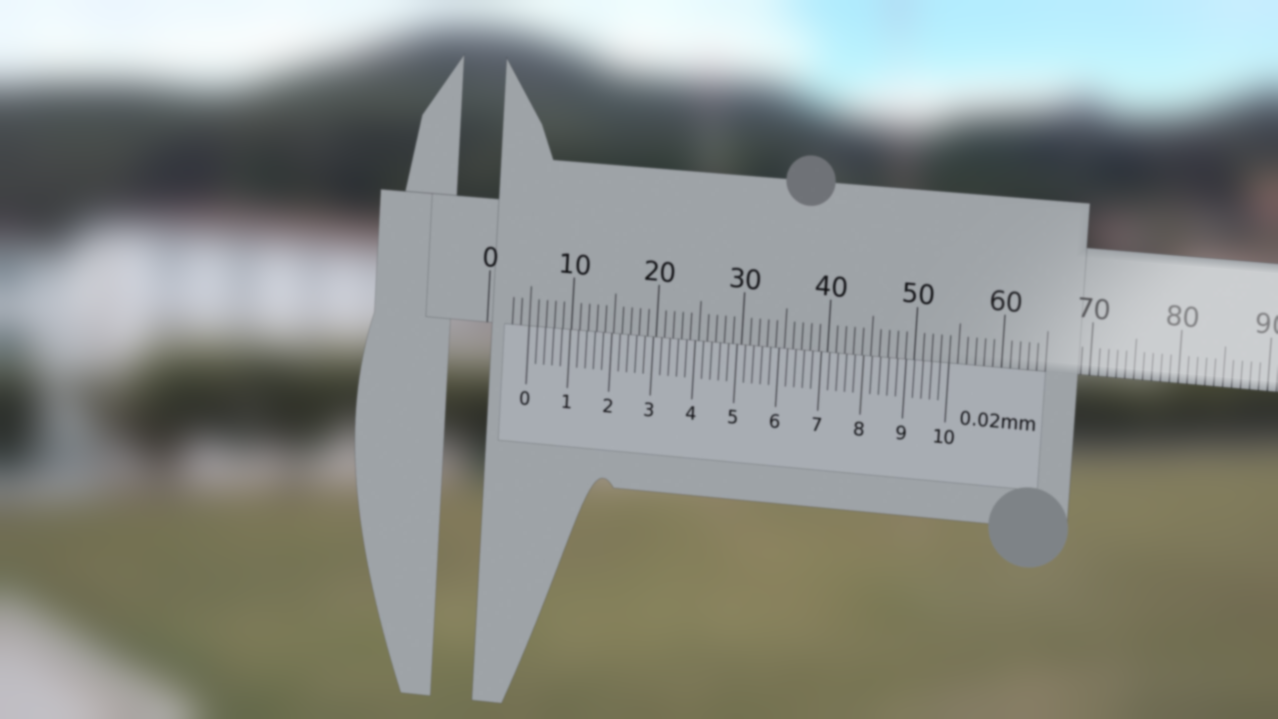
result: 5.0 mm
